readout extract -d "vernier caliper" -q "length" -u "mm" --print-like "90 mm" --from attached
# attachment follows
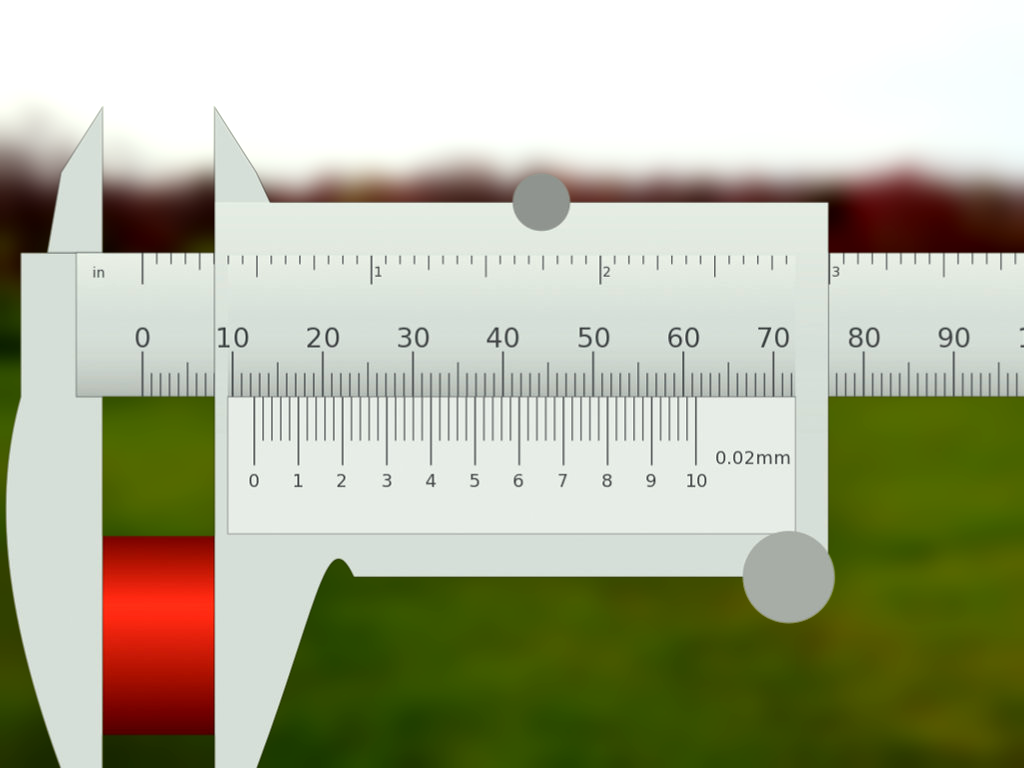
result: 12.4 mm
